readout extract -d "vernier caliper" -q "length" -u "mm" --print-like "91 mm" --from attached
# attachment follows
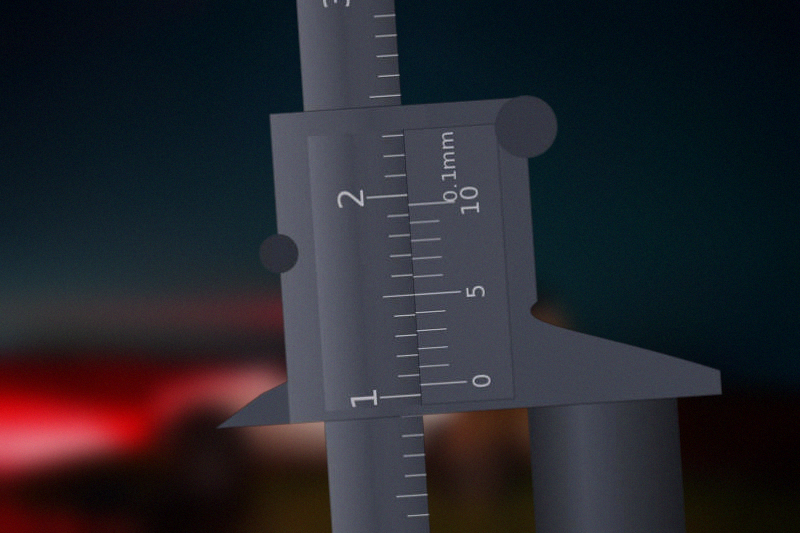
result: 10.5 mm
